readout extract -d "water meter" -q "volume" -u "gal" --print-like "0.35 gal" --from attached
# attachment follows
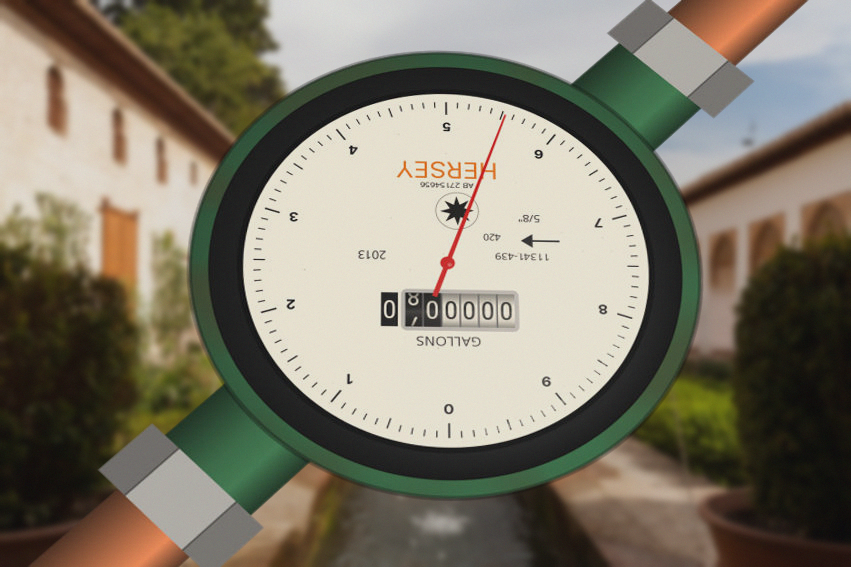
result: 75.5 gal
